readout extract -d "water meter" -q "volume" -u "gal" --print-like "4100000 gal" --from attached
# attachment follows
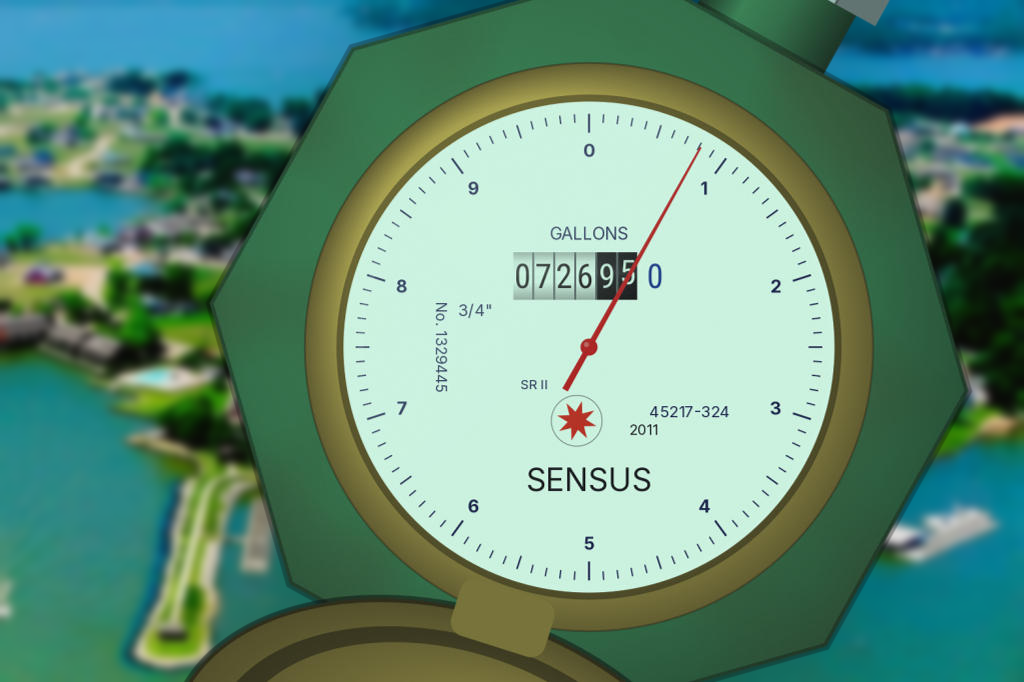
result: 726950.8 gal
